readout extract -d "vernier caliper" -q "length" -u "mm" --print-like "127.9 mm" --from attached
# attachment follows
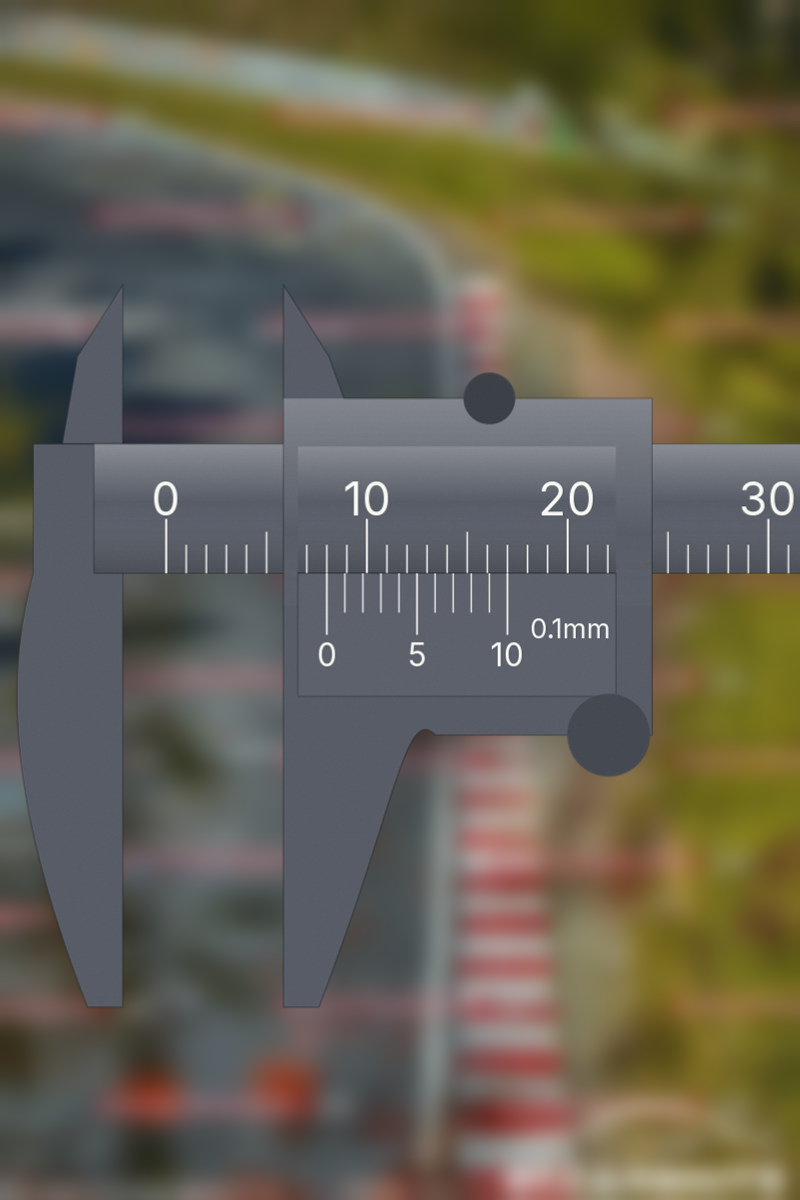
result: 8.0 mm
